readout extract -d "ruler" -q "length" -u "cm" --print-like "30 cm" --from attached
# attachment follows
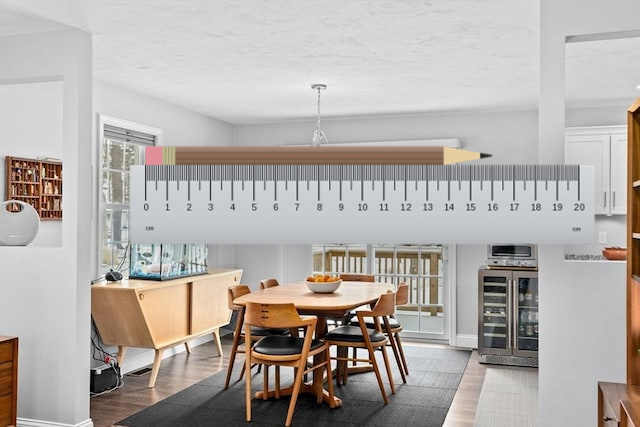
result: 16 cm
